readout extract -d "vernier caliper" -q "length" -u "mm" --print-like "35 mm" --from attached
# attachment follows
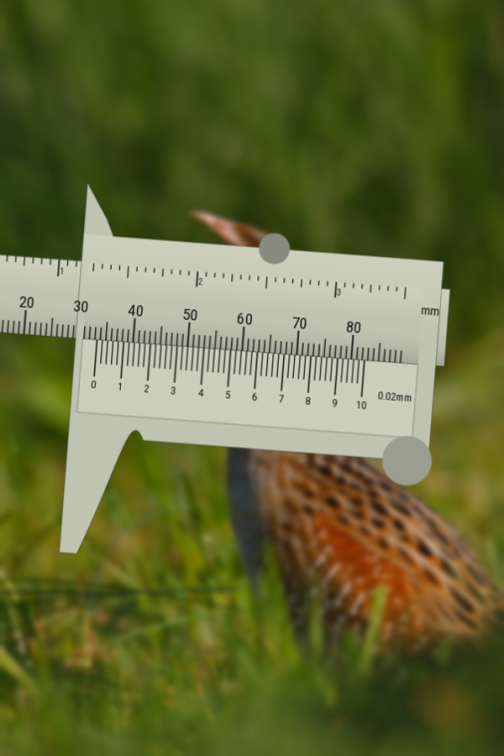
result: 33.4 mm
